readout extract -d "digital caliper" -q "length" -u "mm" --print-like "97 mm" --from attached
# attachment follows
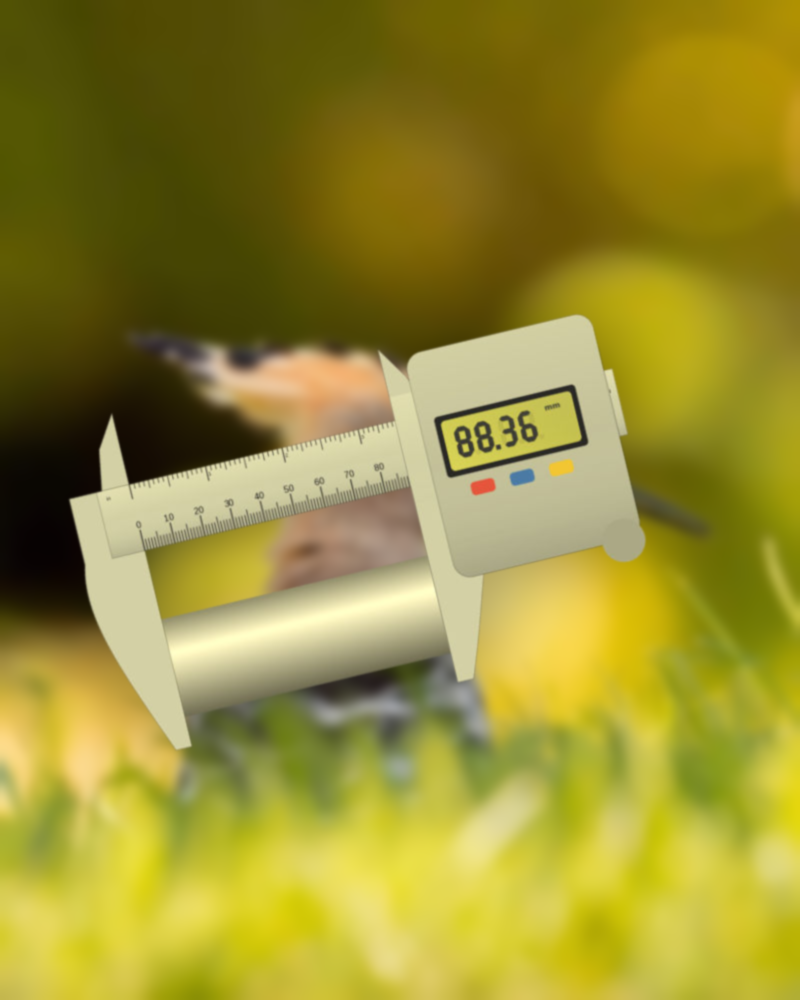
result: 88.36 mm
